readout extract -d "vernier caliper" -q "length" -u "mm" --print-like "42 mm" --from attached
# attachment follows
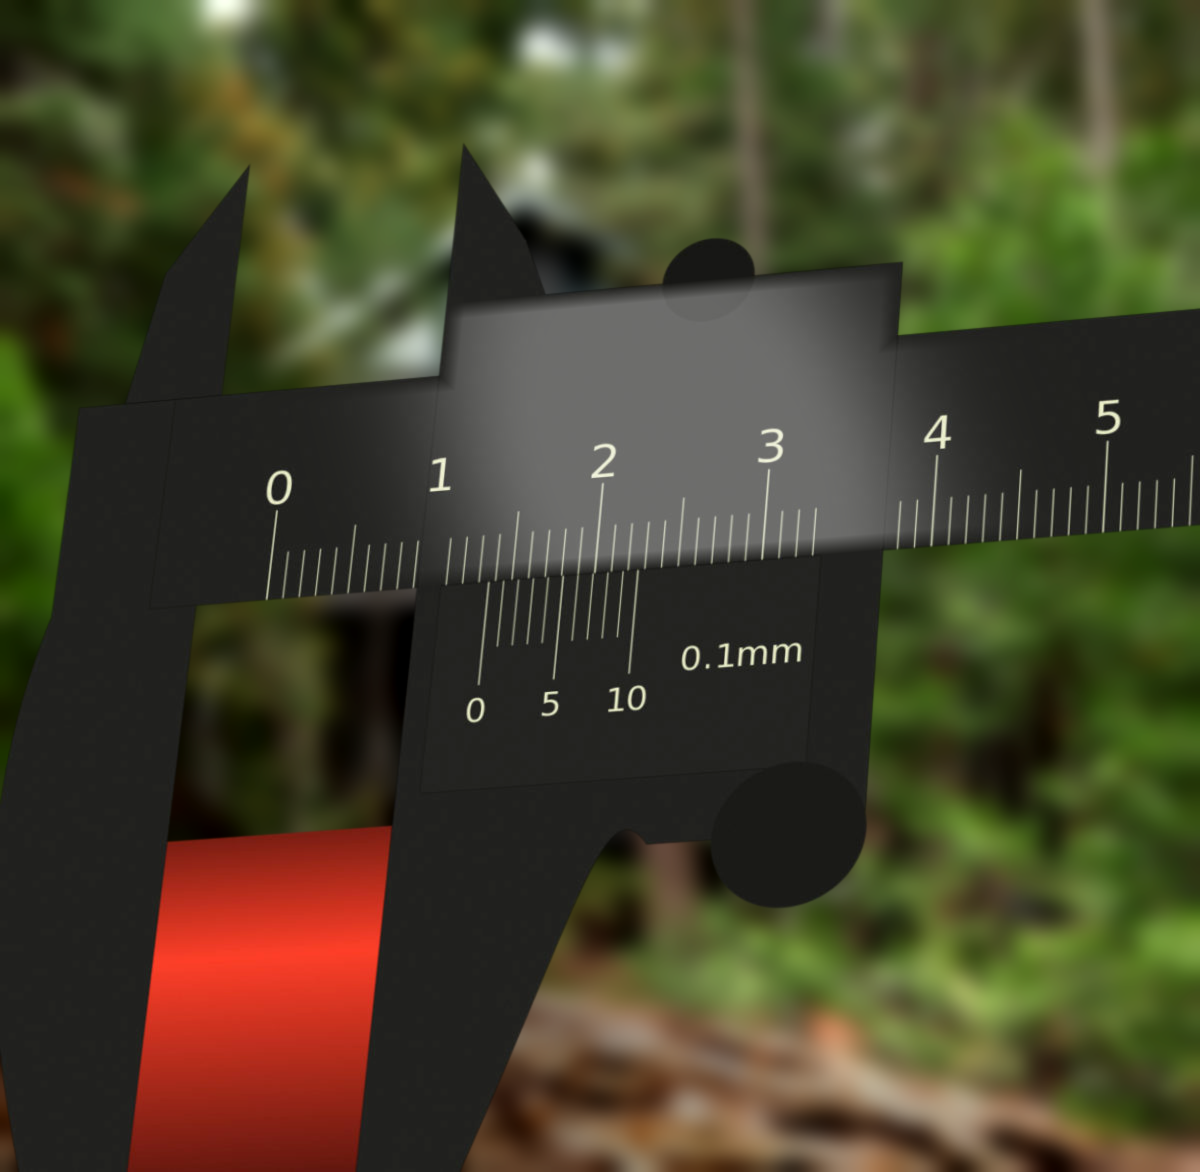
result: 13.6 mm
